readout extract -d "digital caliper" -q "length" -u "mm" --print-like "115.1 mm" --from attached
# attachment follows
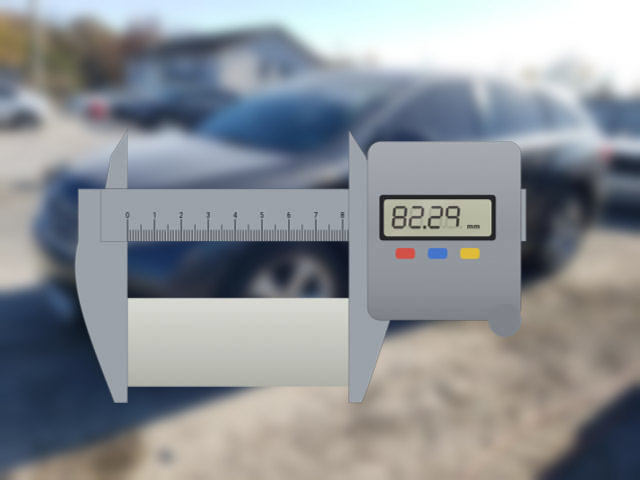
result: 82.29 mm
